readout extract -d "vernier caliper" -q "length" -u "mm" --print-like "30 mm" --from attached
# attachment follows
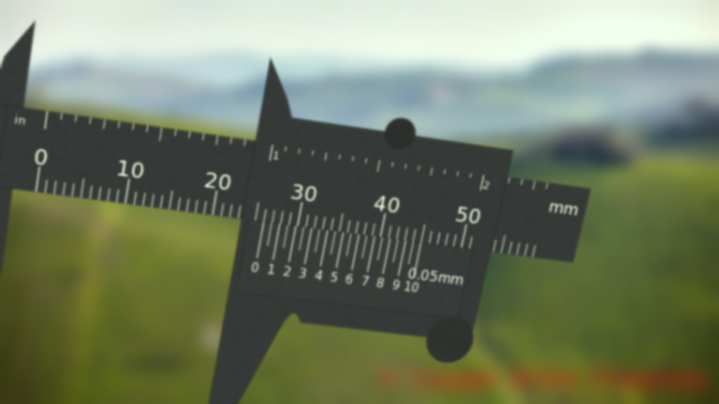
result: 26.0 mm
